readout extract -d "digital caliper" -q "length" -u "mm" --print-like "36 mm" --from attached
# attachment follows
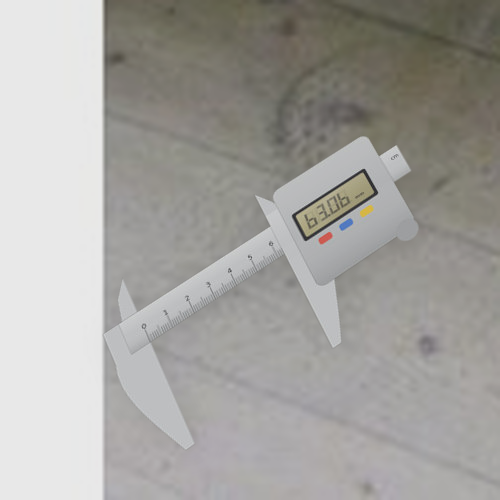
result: 63.06 mm
